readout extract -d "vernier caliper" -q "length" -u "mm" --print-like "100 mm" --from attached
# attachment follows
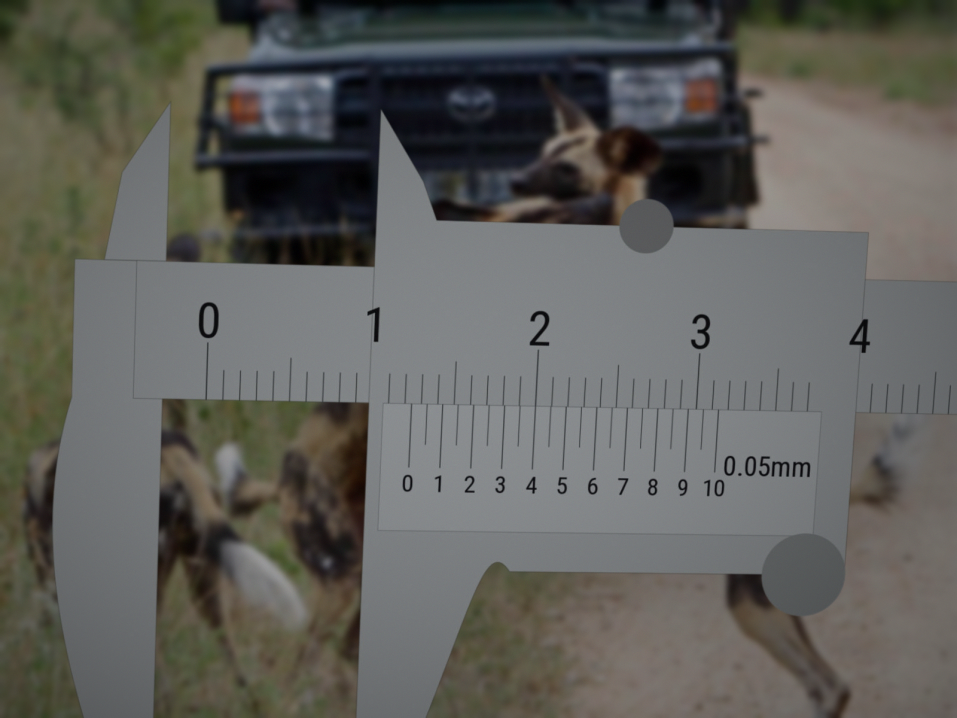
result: 12.4 mm
